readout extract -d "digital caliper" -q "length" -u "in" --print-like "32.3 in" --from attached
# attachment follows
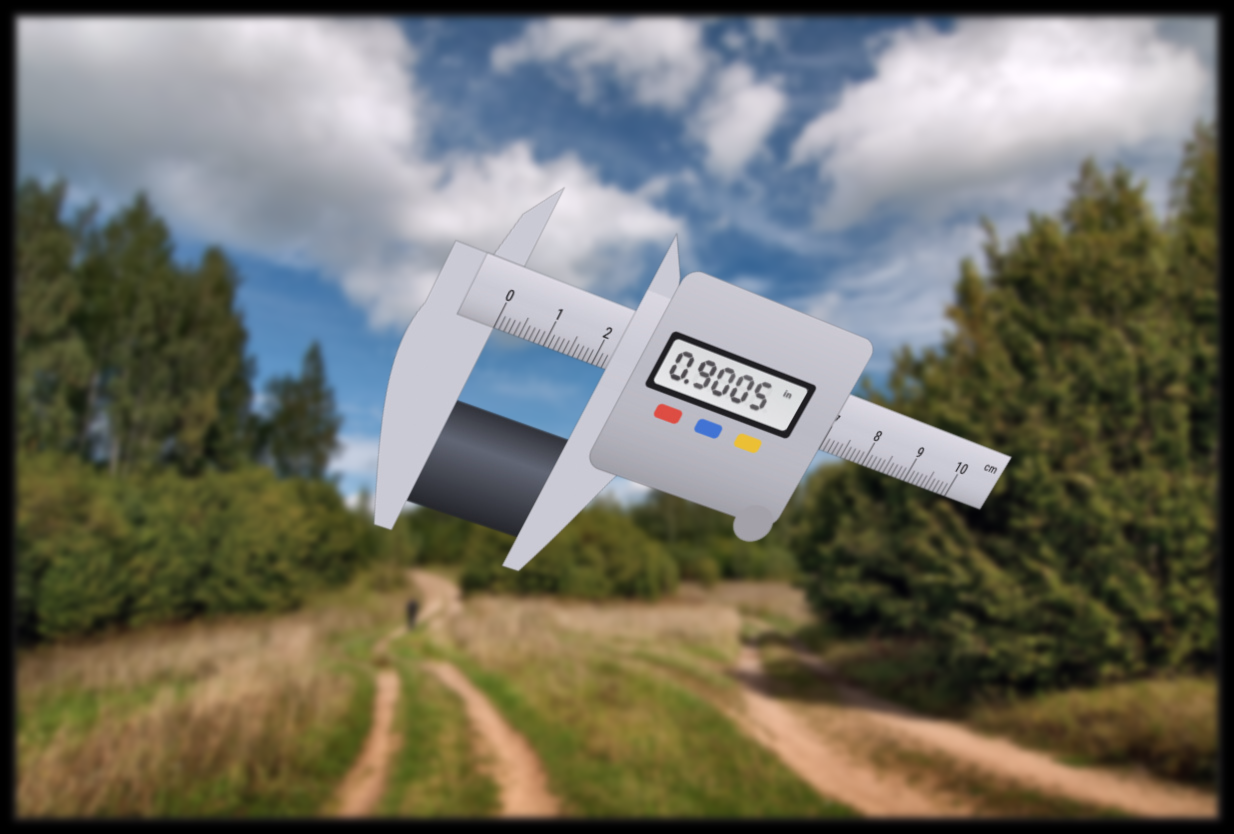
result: 0.9005 in
